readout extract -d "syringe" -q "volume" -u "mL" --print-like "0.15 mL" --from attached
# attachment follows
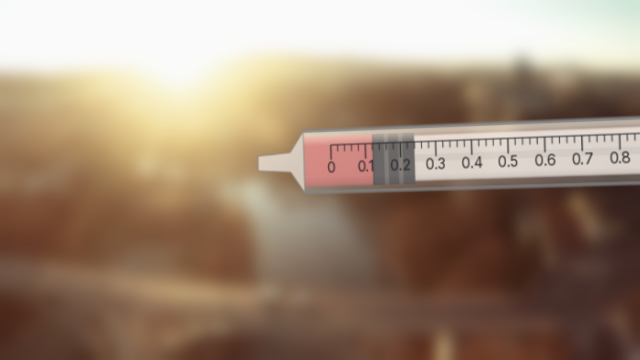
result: 0.12 mL
